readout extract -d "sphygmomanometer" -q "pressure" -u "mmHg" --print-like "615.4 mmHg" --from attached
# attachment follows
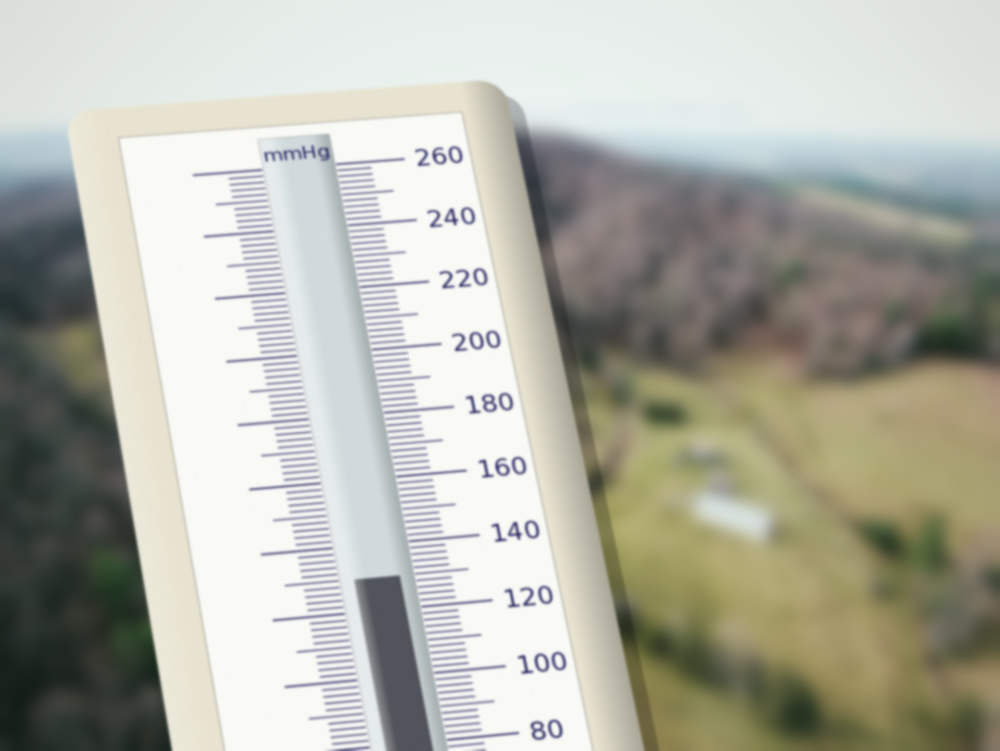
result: 130 mmHg
